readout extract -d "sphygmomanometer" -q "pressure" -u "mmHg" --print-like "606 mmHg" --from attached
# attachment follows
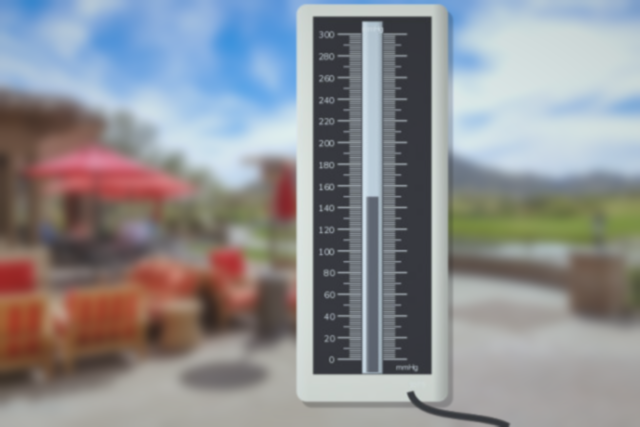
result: 150 mmHg
